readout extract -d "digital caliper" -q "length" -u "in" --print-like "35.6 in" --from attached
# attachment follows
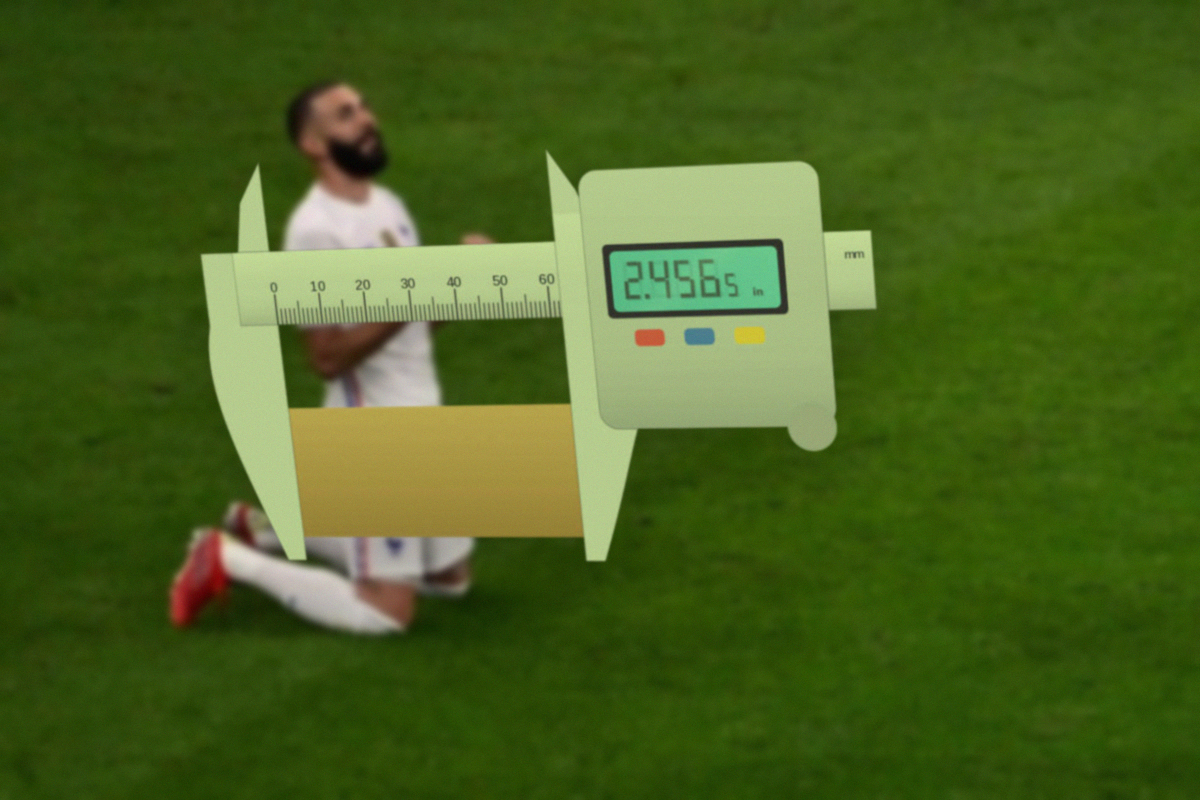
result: 2.4565 in
